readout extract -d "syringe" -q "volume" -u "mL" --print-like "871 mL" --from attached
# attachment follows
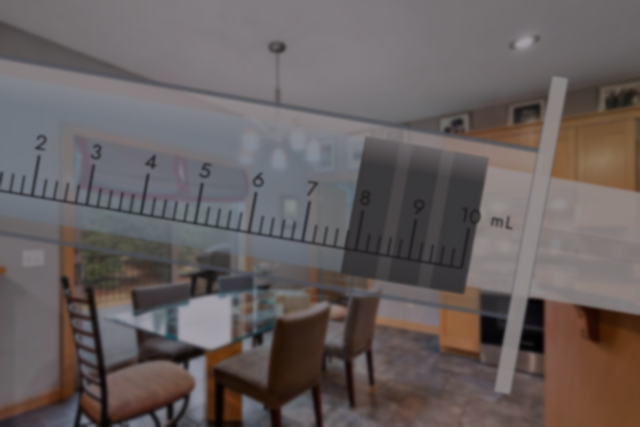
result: 7.8 mL
